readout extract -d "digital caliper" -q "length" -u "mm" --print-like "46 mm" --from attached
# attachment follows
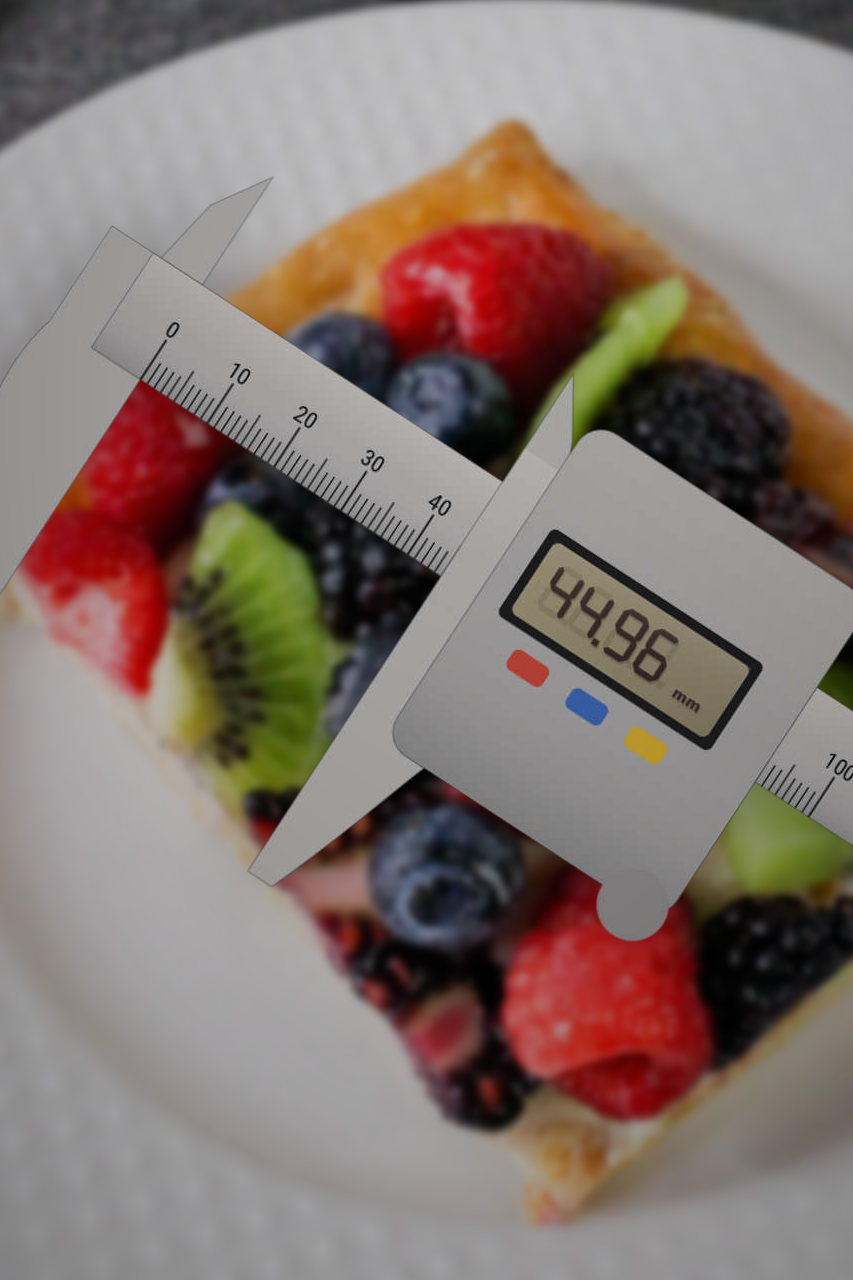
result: 44.96 mm
